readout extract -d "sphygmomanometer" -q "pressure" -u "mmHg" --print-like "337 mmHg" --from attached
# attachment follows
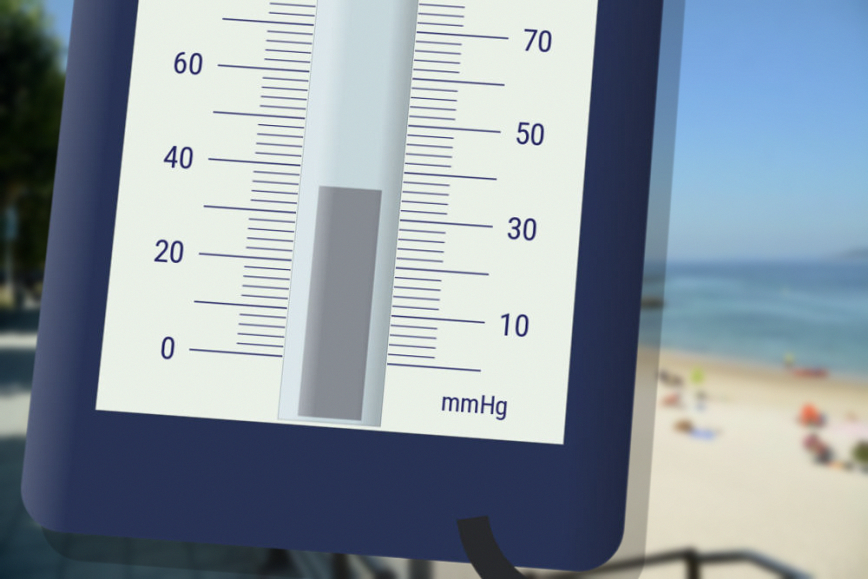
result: 36 mmHg
